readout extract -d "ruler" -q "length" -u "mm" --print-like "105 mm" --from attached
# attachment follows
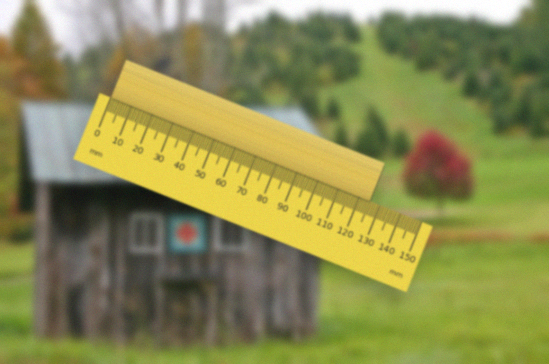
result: 125 mm
